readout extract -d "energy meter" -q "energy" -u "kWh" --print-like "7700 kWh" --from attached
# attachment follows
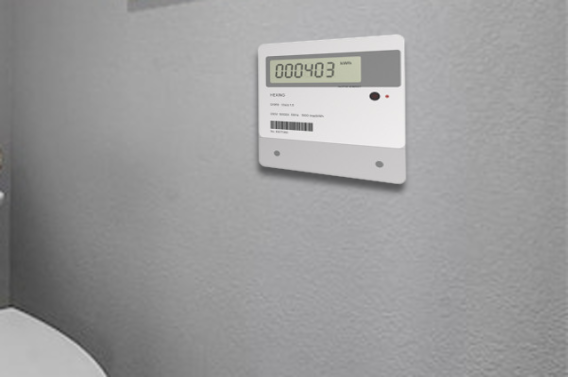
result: 403 kWh
